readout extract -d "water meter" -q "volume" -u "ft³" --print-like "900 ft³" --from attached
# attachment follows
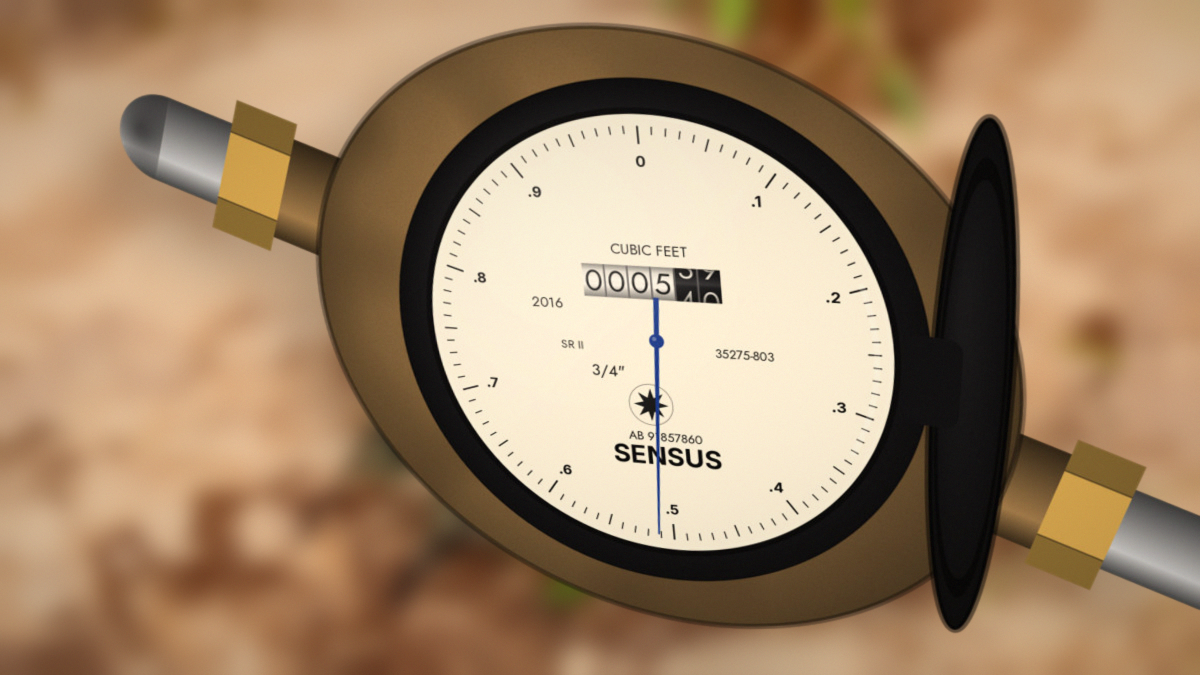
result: 539.51 ft³
